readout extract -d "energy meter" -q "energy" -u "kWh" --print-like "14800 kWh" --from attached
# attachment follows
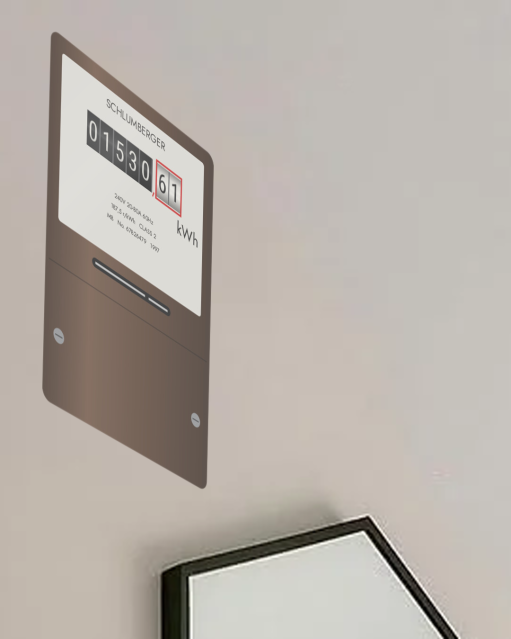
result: 1530.61 kWh
